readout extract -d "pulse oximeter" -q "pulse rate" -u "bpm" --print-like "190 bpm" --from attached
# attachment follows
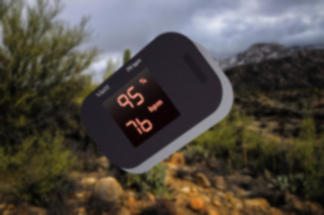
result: 76 bpm
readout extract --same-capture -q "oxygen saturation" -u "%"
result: 95 %
